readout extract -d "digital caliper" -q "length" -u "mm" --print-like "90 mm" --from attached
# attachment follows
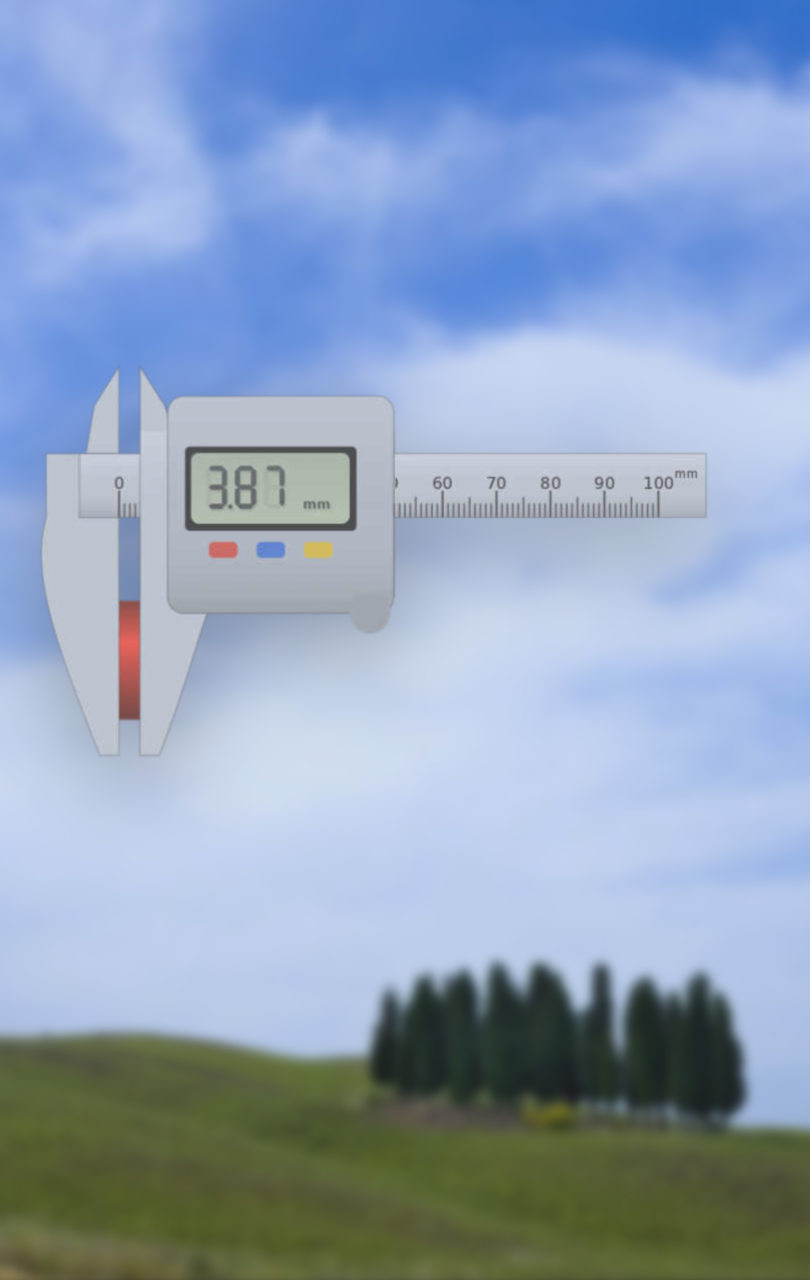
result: 3.87 mm
